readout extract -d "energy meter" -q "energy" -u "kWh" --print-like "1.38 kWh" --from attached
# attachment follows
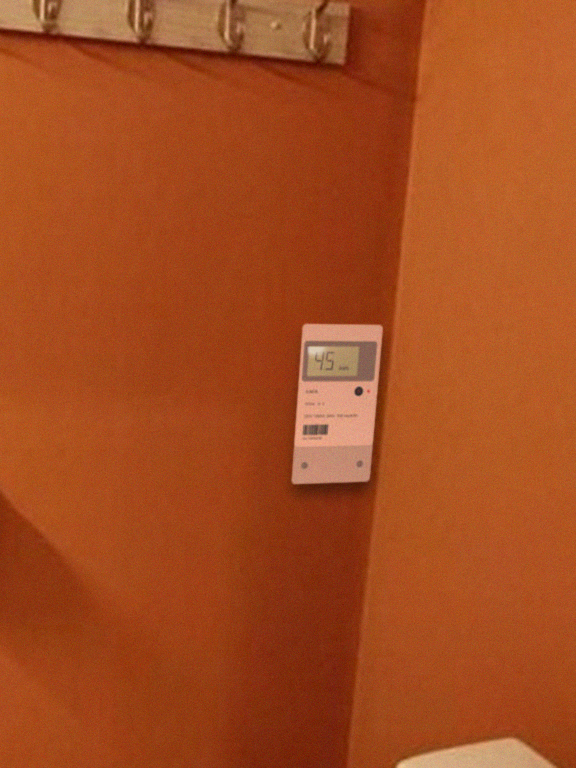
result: 45 kWh
